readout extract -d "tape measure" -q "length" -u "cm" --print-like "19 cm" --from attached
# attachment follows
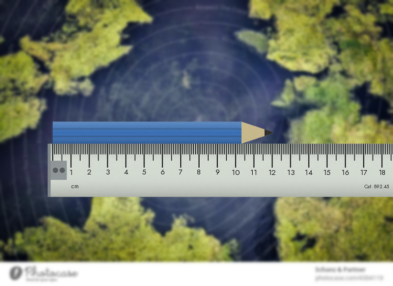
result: 12 cm
